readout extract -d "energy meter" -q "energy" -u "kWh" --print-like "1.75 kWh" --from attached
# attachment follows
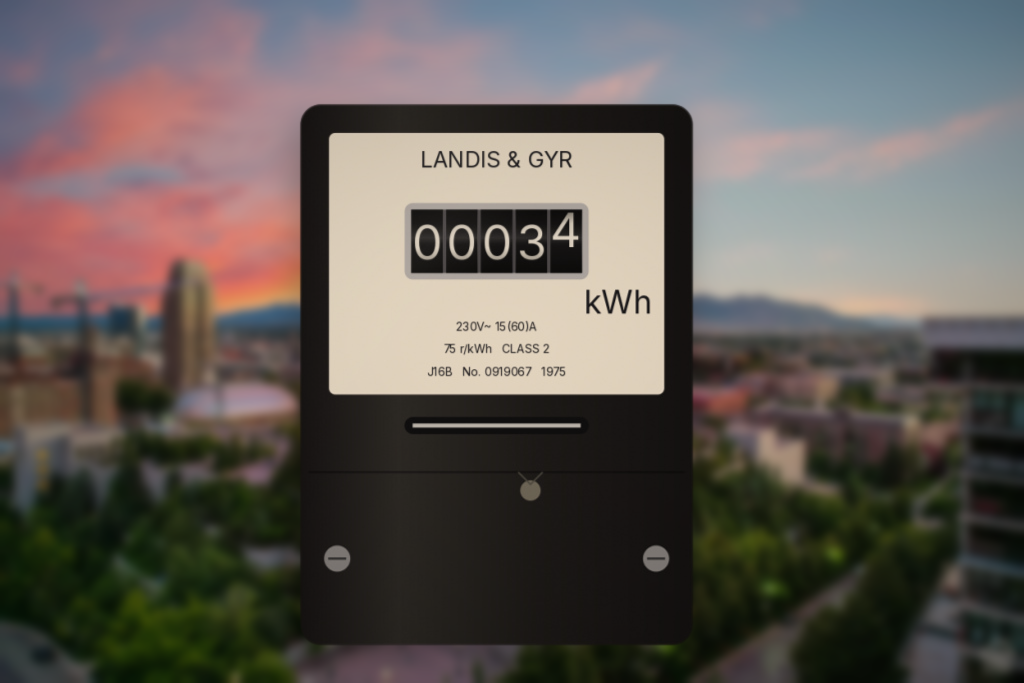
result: 34 kWh
